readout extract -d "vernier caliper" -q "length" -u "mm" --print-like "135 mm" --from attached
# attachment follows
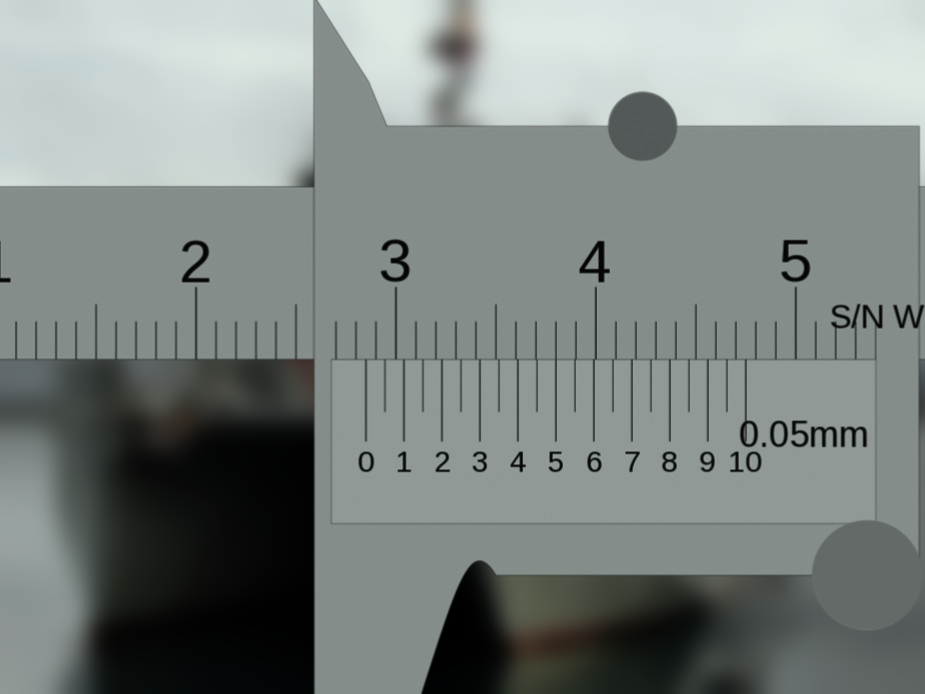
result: 28.5 mm
